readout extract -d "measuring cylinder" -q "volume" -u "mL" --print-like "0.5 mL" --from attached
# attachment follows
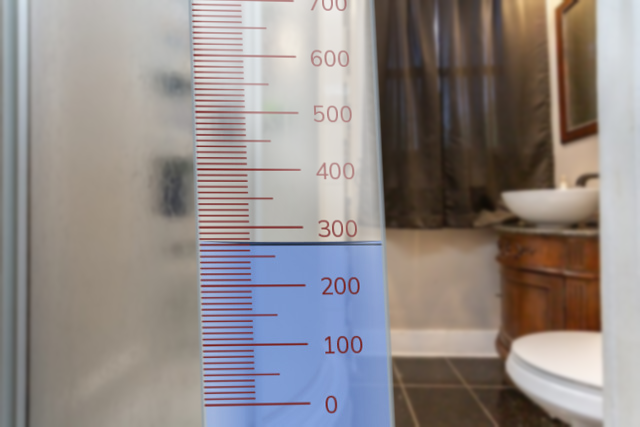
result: 270 mL
